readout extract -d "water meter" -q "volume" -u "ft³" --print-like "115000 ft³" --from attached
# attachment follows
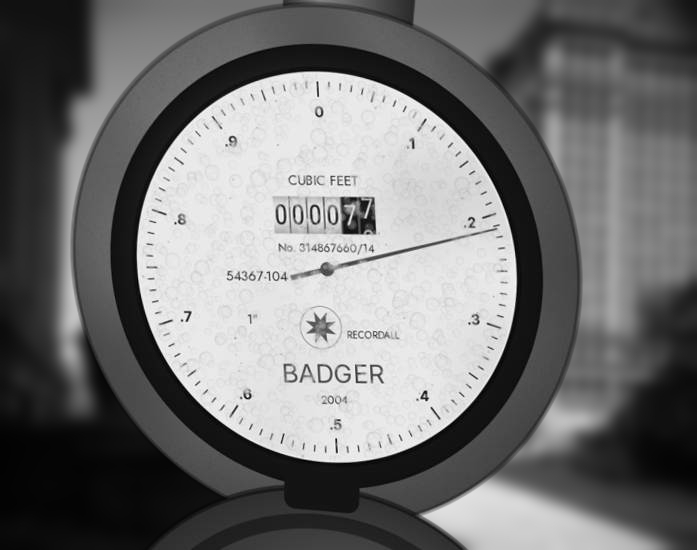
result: 77.21 ft³
